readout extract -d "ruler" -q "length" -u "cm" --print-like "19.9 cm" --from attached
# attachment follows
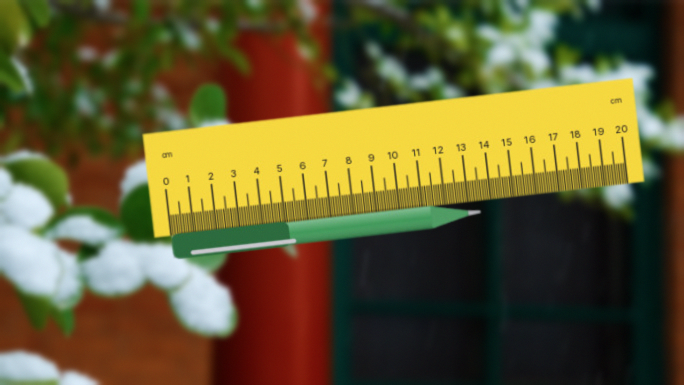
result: 13.5 cm
